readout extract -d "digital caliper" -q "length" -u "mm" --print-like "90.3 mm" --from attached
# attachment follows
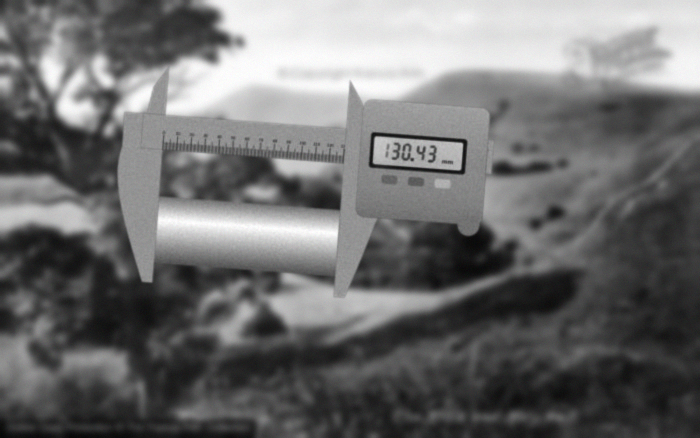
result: 130.43 mm
